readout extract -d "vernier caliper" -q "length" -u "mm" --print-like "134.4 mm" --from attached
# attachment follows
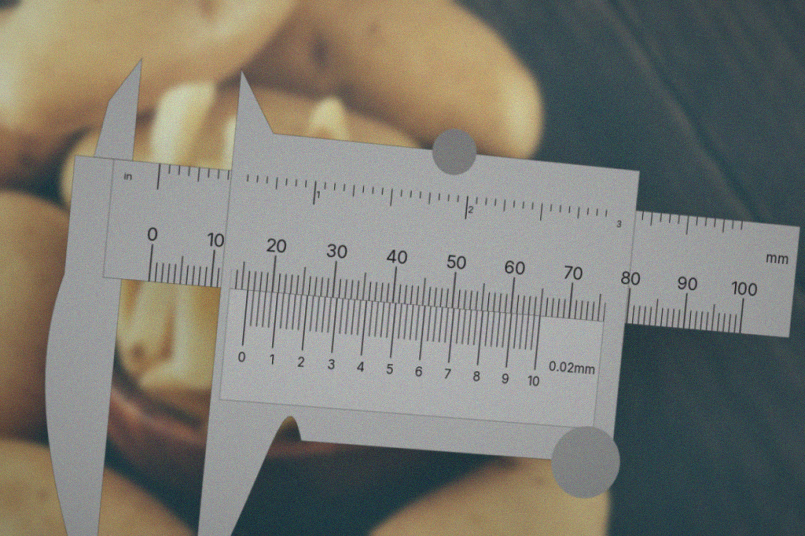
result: 16.0 mm
